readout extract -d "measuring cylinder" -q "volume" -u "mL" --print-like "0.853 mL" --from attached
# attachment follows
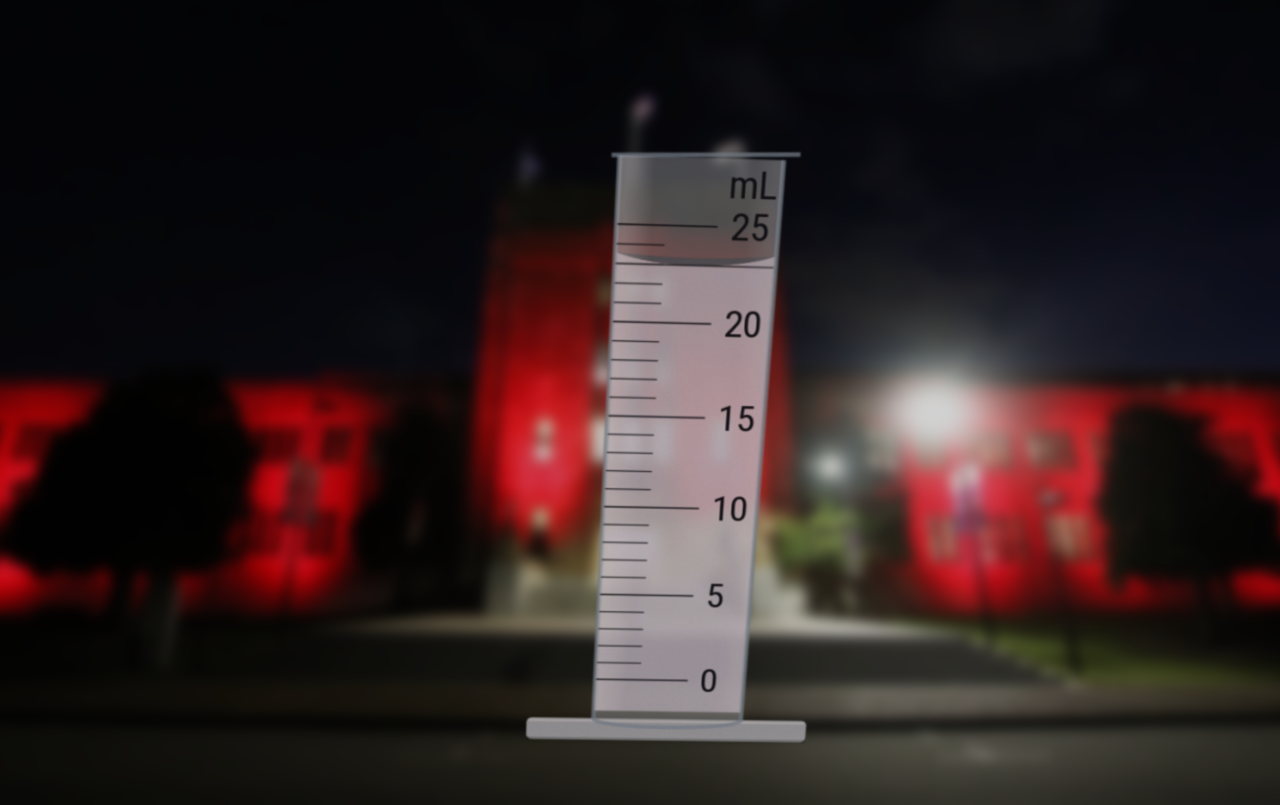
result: 23 mL
